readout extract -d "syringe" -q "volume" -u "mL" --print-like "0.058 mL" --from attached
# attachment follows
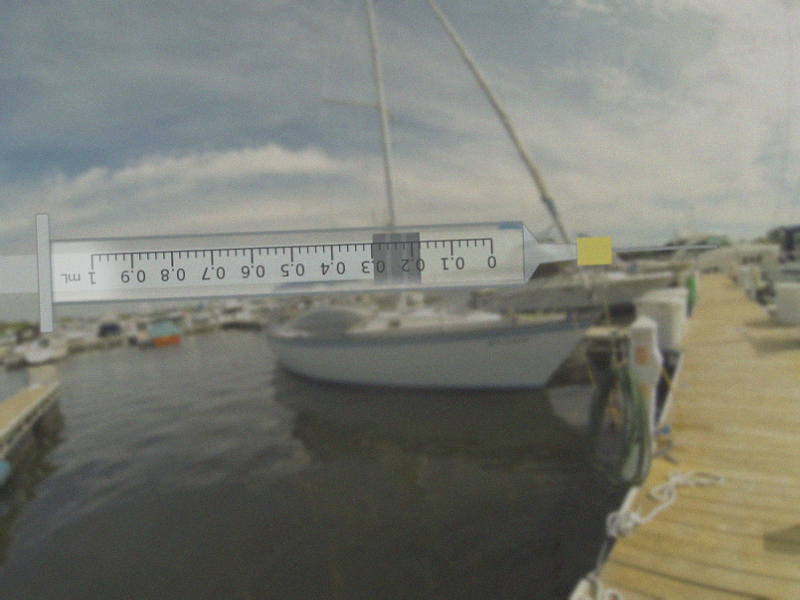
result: 0.18 mL
